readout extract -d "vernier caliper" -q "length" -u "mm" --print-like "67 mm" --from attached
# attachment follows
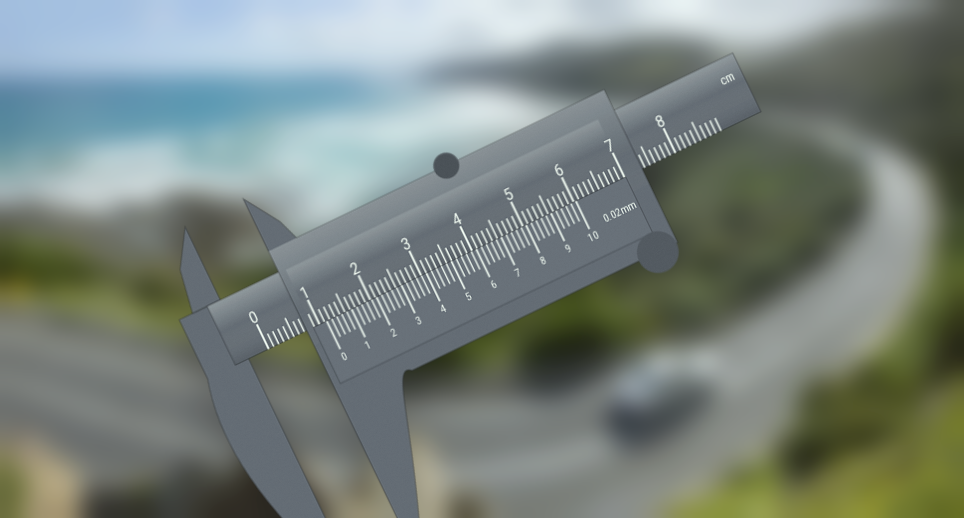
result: 11.4 mm
